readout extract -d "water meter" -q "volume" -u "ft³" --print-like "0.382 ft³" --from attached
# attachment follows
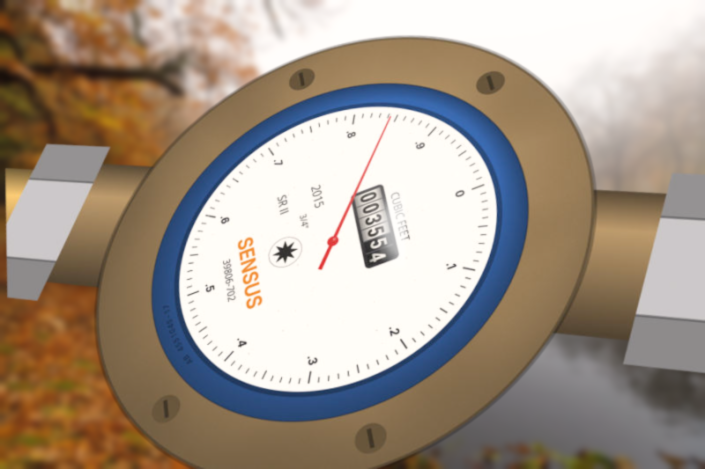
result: 3553.84 ft³
